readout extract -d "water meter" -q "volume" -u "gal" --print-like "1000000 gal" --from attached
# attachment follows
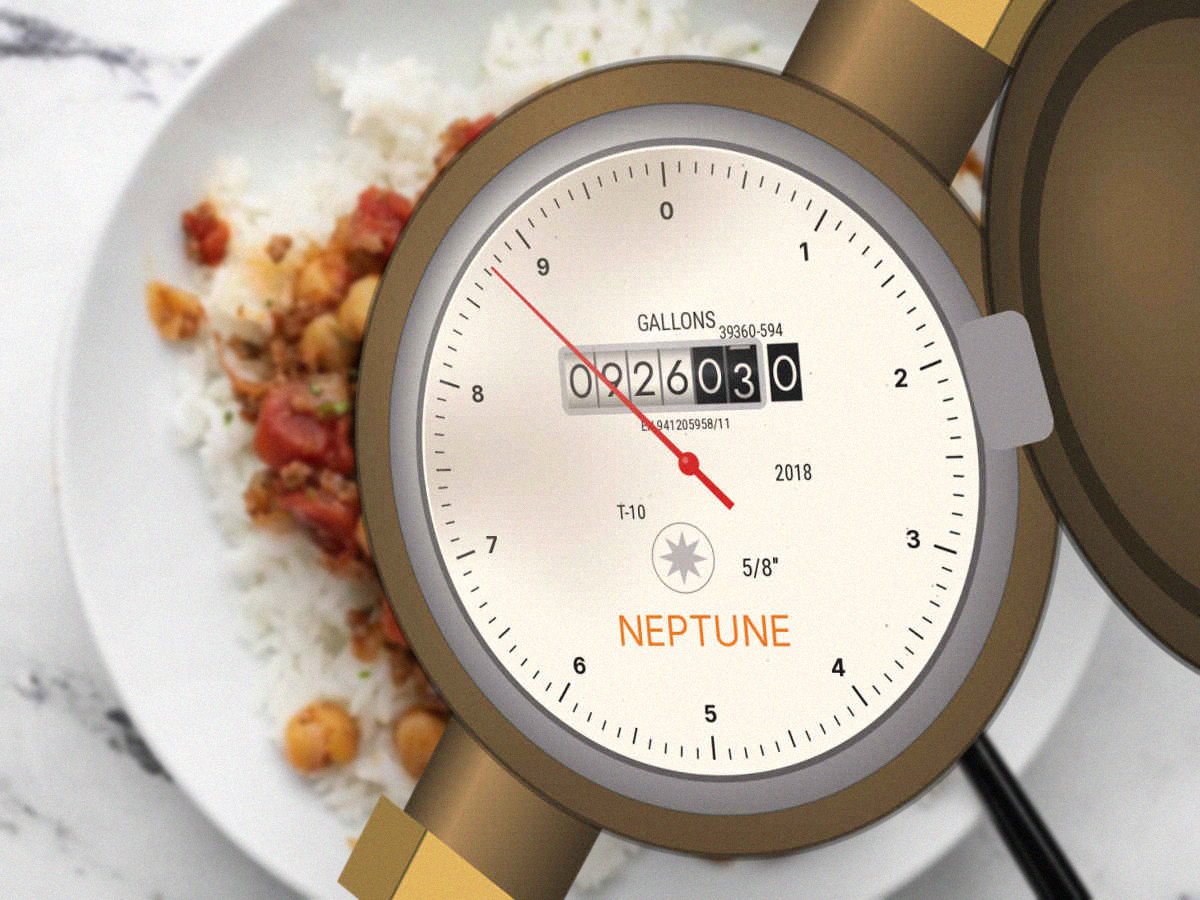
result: 926028.7 gal
